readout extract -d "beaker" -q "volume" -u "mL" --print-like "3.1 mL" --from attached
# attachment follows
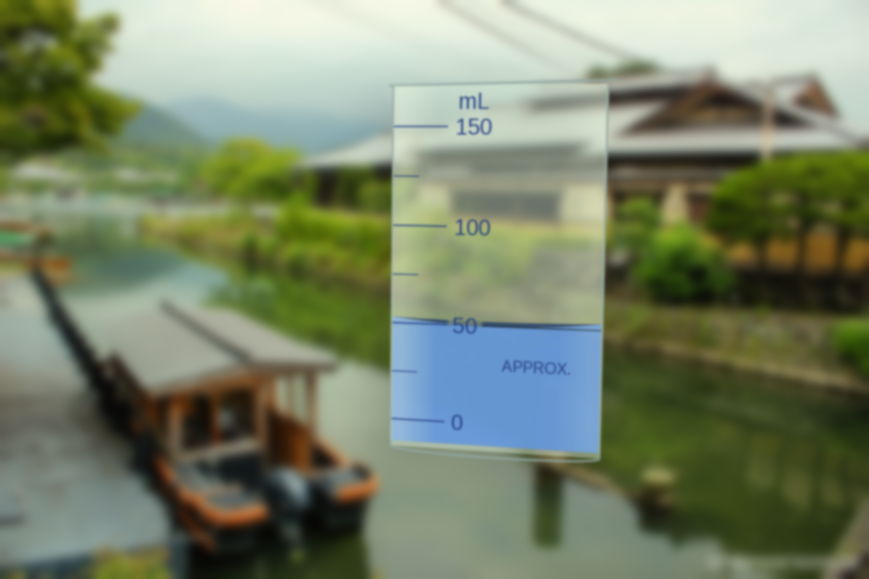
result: 50 mL
